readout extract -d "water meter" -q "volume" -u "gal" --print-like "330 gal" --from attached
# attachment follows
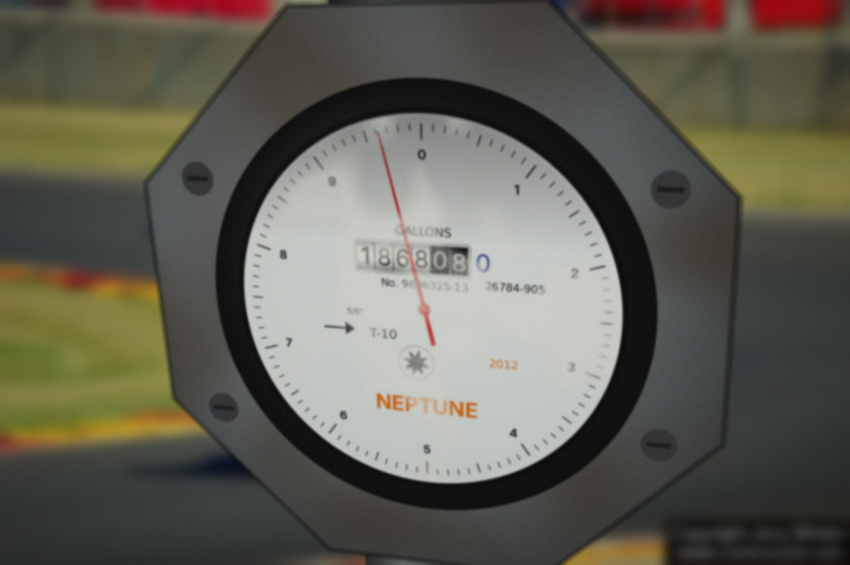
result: 1868079.6 gal
